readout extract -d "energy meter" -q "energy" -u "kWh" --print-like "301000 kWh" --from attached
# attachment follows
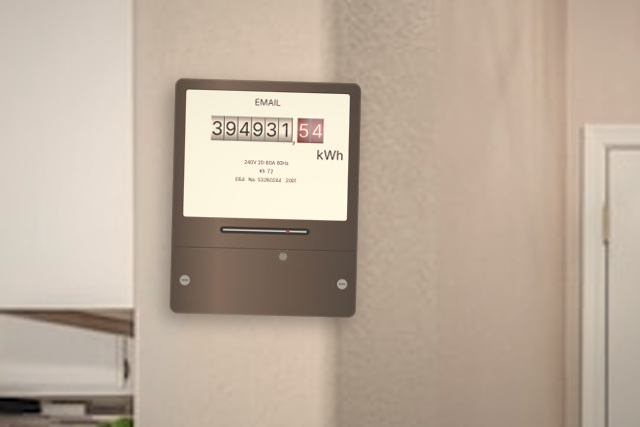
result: 394931.54 kWh
